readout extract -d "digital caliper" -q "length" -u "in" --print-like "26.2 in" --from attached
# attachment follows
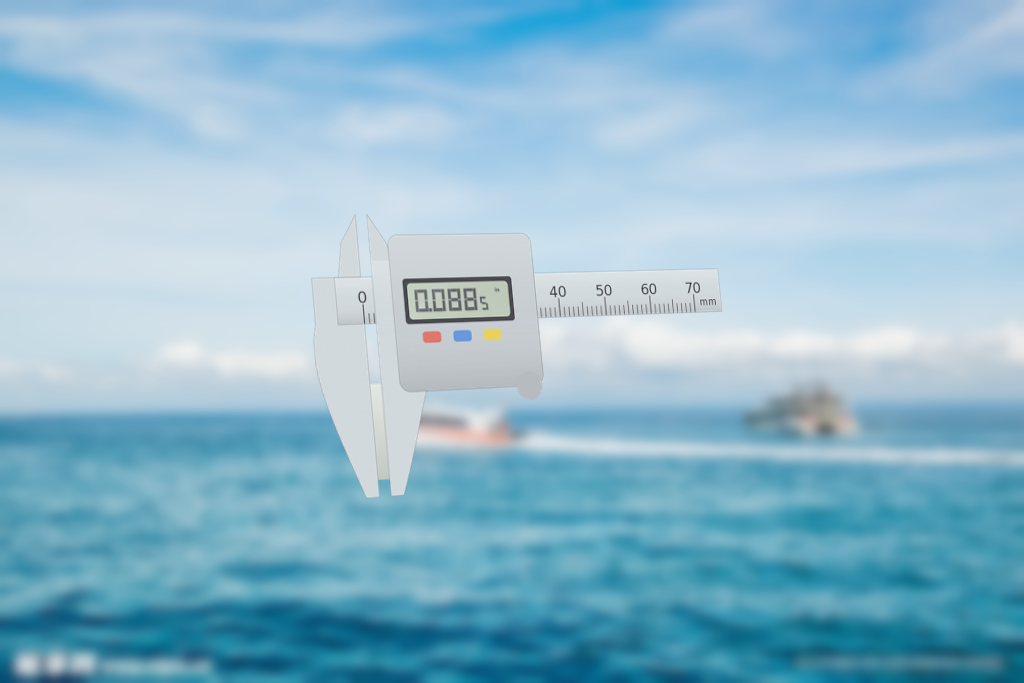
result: 0.0885 in
